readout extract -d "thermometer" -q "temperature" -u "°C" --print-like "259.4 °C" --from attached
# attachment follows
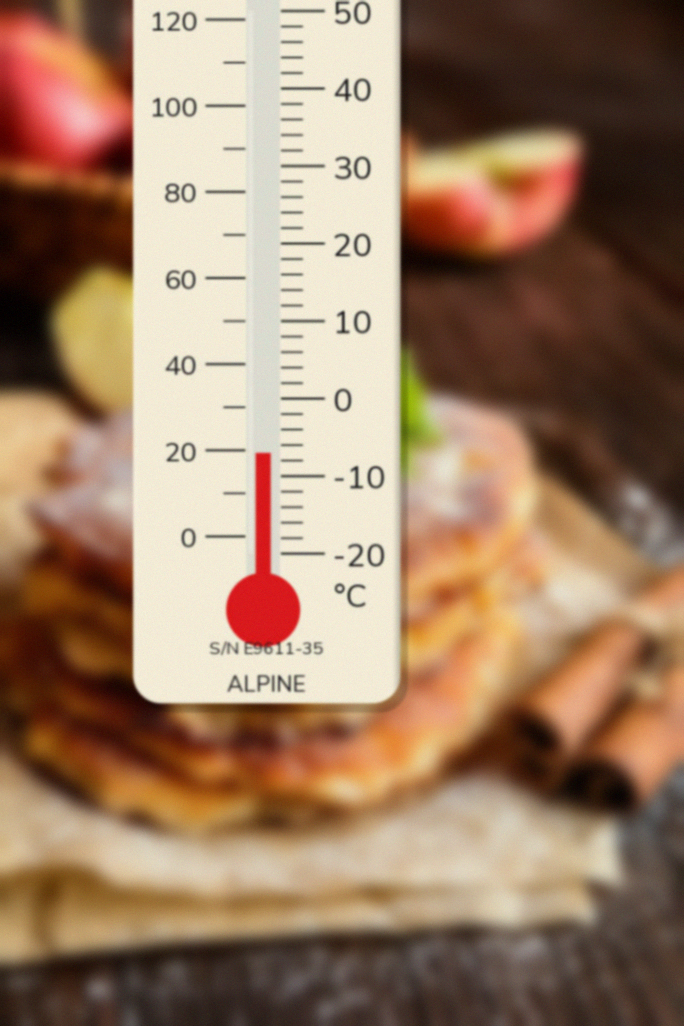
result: -7 °C
